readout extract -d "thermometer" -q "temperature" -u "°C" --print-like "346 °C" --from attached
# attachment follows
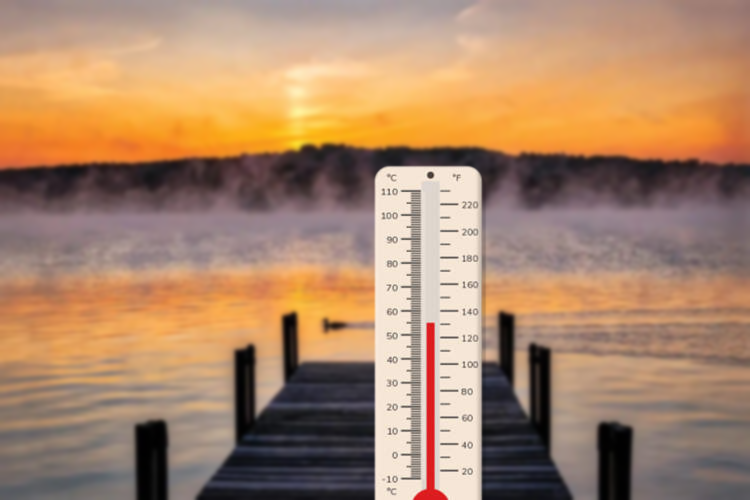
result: 55 °C
